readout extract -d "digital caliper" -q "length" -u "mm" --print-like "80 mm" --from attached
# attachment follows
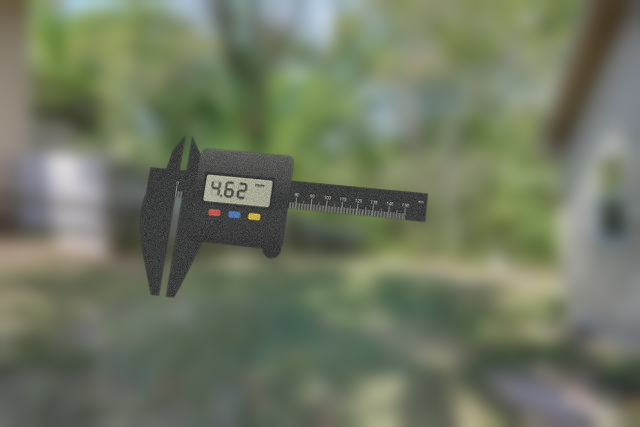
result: 4.62 mm
